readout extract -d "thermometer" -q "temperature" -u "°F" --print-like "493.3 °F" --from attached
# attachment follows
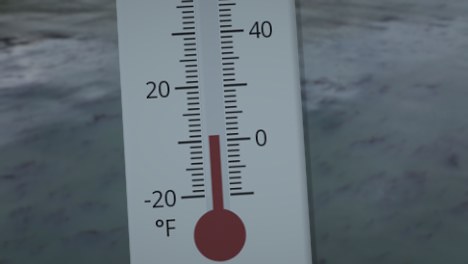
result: 2 °F
